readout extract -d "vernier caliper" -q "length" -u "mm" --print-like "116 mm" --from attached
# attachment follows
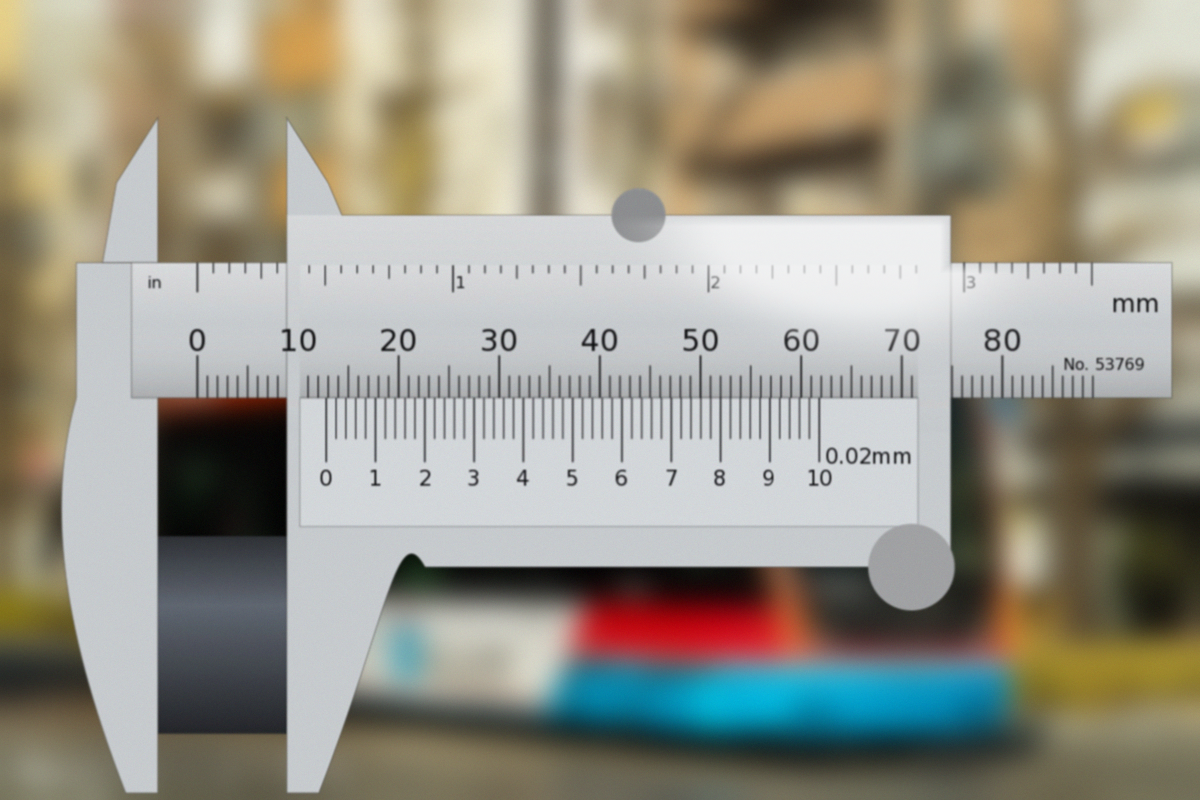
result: 12.8 mm
